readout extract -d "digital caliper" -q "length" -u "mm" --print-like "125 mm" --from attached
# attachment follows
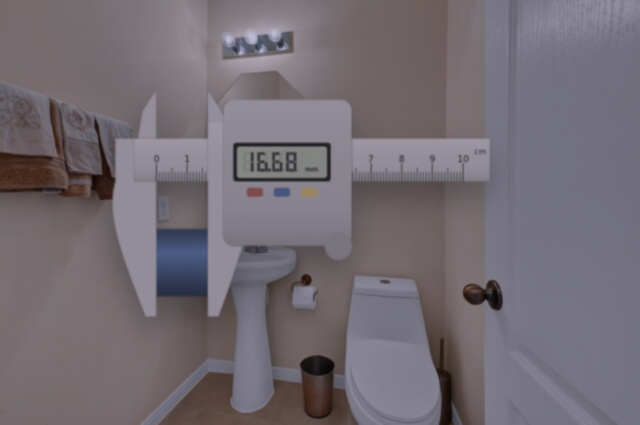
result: 16.68 mm
